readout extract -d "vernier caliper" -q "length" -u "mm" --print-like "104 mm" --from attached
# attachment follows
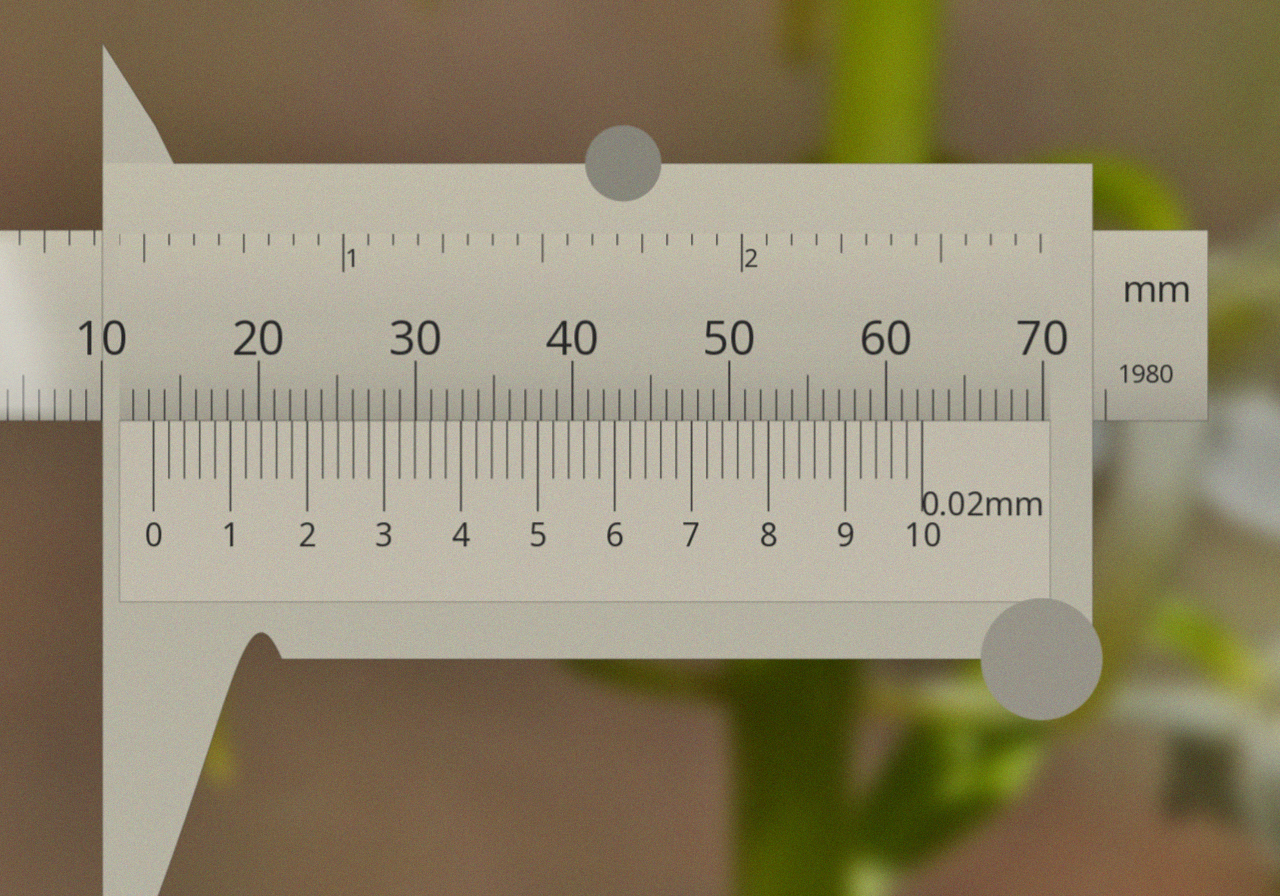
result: 13.3 mm
